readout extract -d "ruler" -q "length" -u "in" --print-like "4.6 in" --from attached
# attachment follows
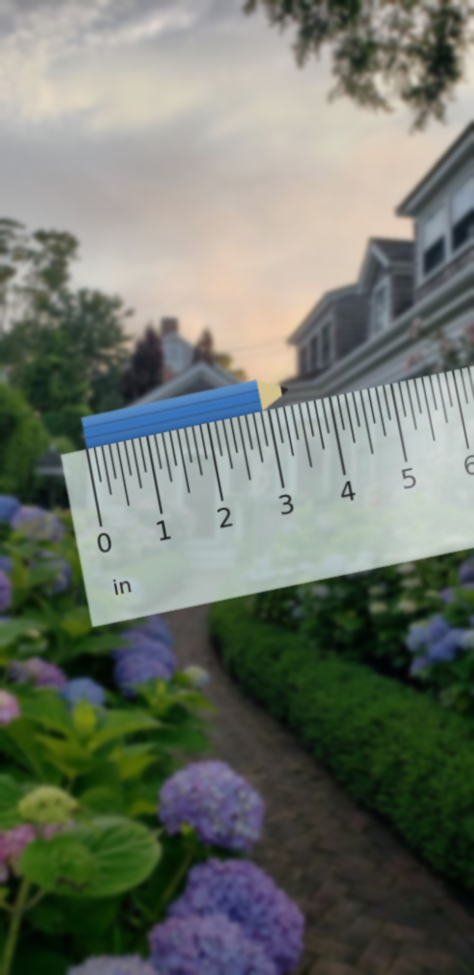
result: 3.375 in
